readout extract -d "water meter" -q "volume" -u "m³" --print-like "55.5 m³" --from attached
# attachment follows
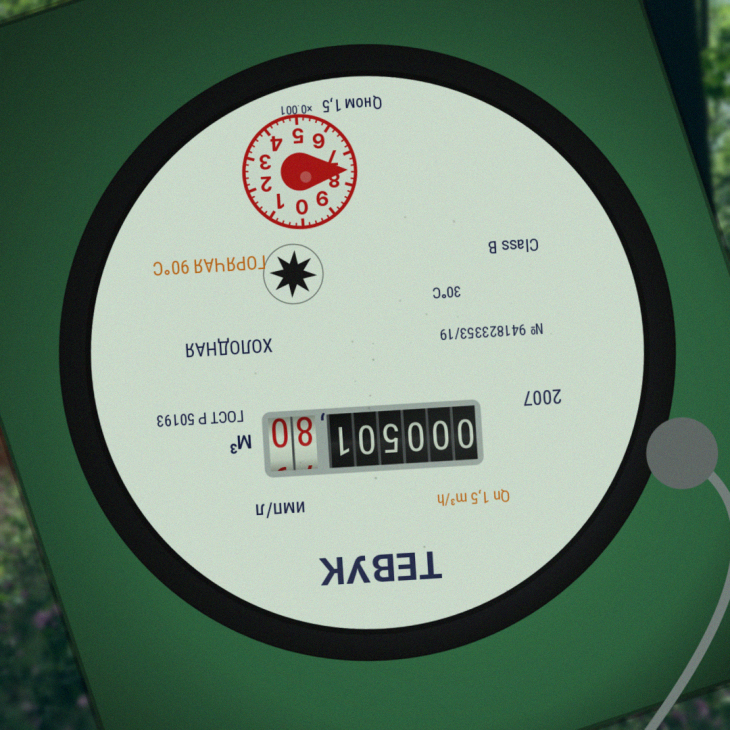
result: 501.797 m³
